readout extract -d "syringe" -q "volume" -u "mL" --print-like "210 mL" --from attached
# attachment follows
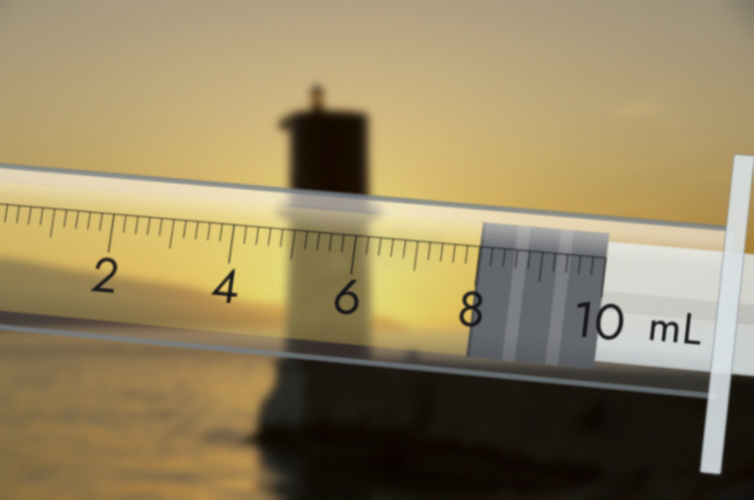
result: 8 mL
